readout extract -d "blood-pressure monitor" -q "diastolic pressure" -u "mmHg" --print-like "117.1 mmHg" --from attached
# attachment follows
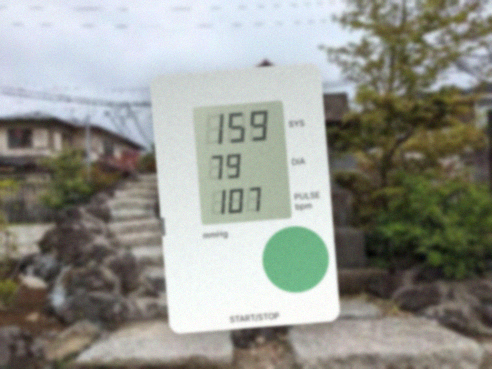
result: 79 mmHg
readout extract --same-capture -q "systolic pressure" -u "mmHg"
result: 159 mmHg
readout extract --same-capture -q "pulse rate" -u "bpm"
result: 107 bpm
